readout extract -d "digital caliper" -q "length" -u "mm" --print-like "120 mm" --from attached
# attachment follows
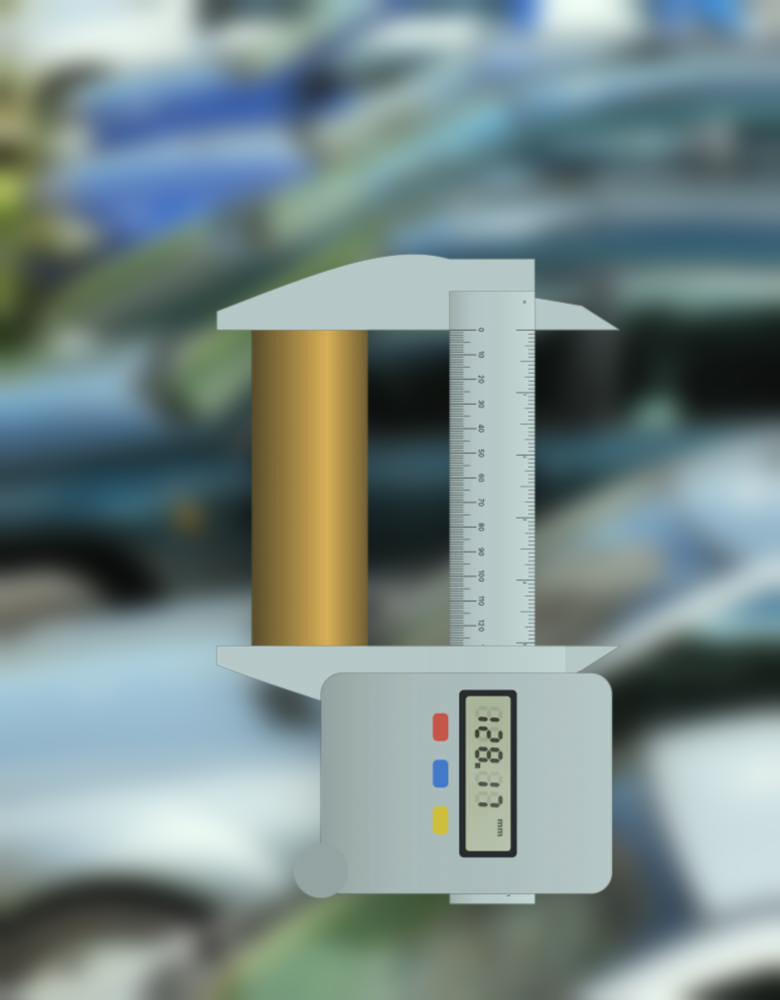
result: 128.17 mm
